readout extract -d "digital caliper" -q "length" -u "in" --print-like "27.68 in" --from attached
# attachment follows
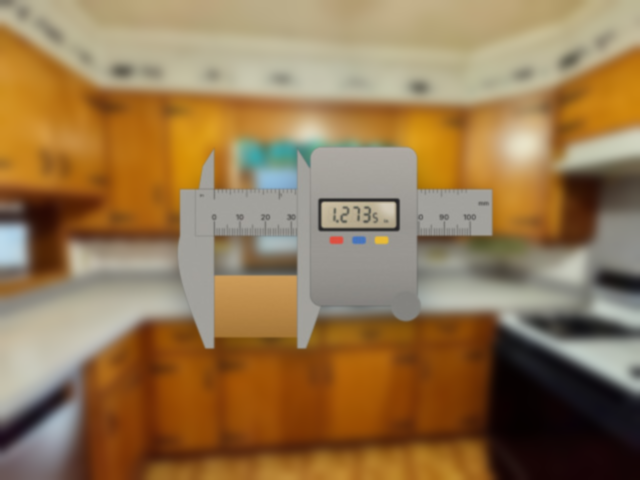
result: 1.2735 in
